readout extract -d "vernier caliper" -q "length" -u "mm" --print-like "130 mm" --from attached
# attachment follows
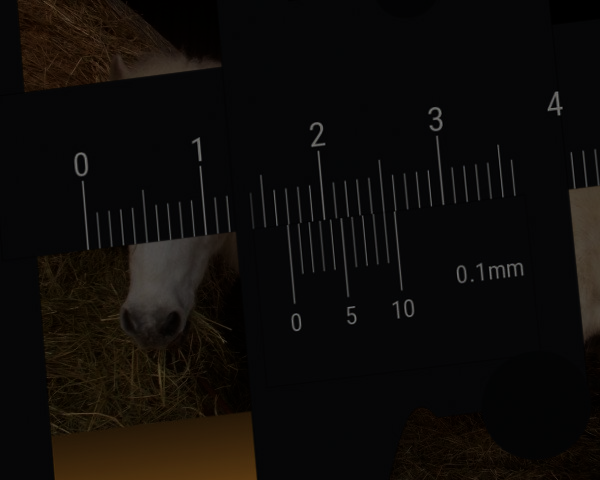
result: 16.9 mm
